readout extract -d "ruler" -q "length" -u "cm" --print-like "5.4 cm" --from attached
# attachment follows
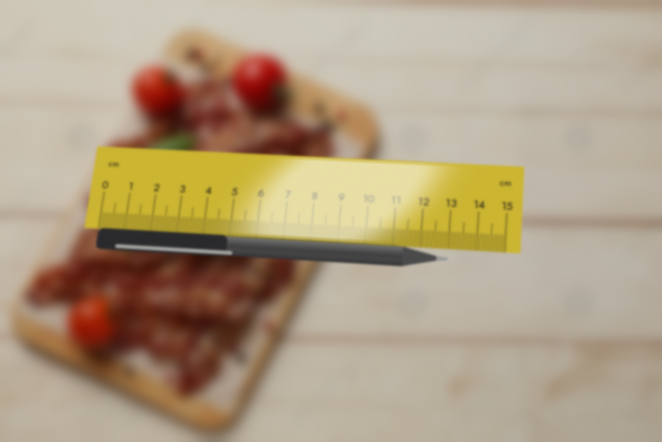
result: 13 cm
